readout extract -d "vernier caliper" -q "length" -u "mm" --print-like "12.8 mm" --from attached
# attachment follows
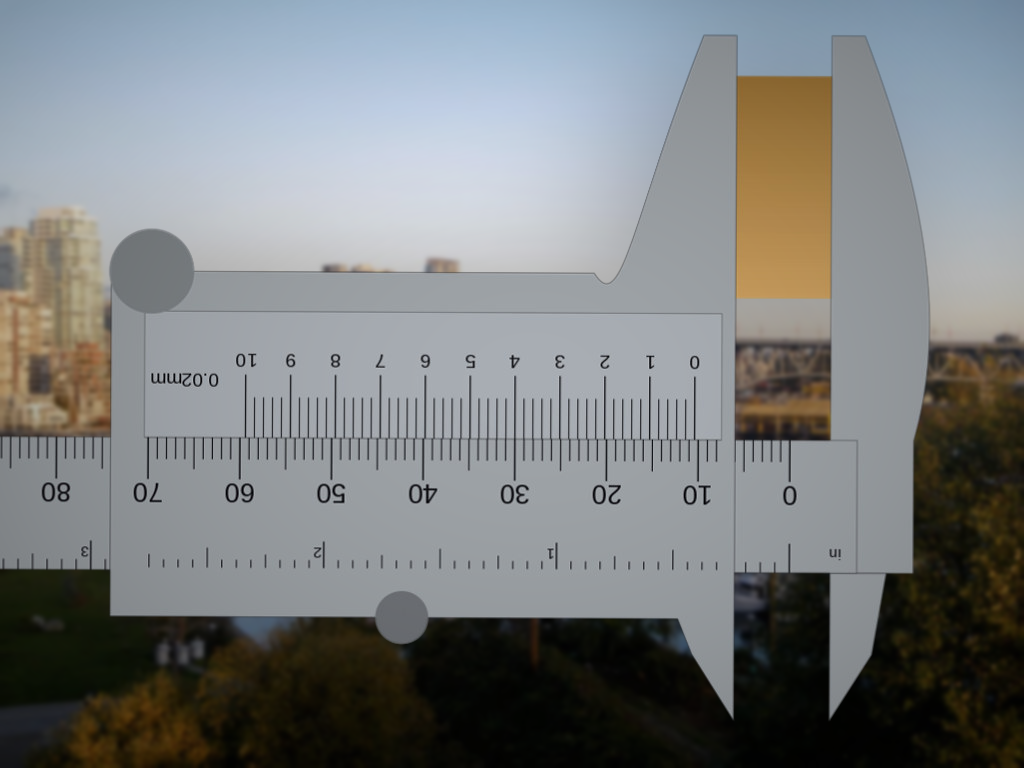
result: 10.4 mm
